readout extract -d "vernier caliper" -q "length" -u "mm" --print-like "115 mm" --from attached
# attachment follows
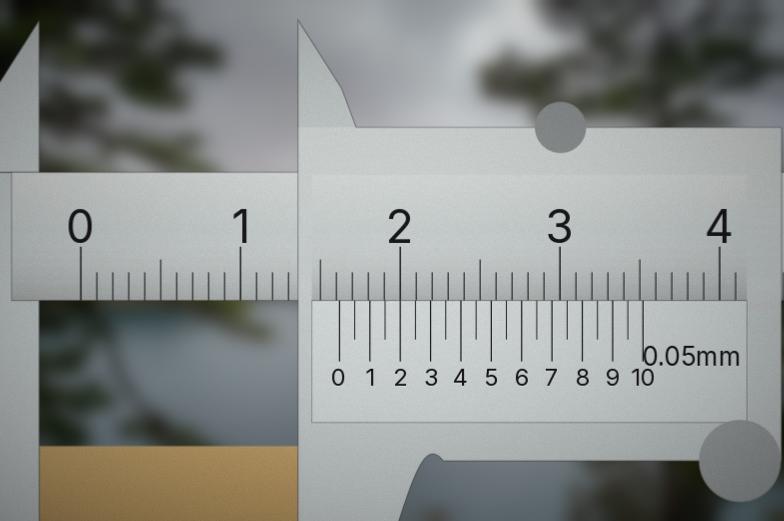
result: 16.2 mm
